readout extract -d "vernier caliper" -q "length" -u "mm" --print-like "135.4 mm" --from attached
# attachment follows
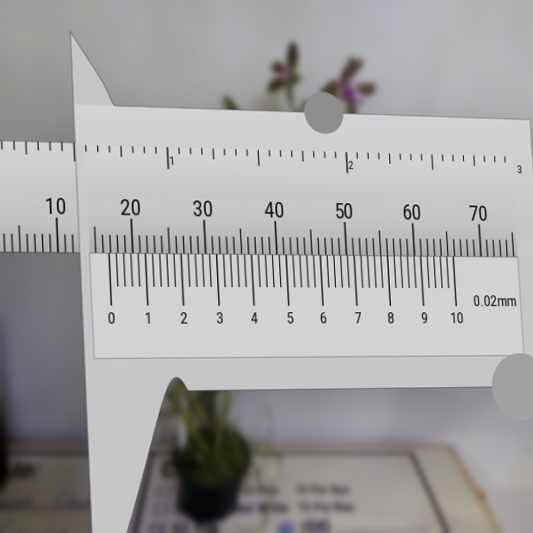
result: 16.8 mm
